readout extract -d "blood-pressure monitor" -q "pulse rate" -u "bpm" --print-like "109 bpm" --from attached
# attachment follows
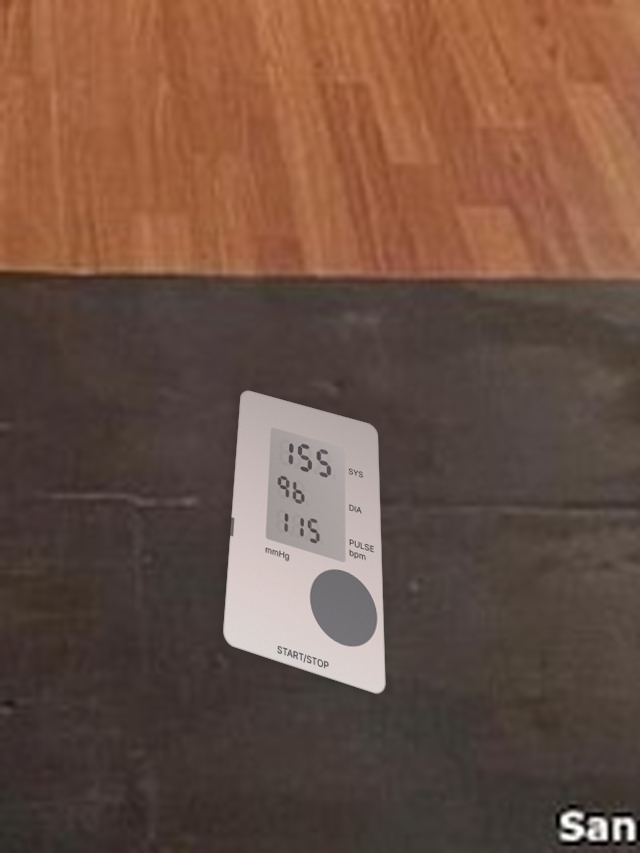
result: 115 bpm
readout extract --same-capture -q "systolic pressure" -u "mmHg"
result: 155 mmHg
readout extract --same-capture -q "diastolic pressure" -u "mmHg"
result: 96 mmHg
